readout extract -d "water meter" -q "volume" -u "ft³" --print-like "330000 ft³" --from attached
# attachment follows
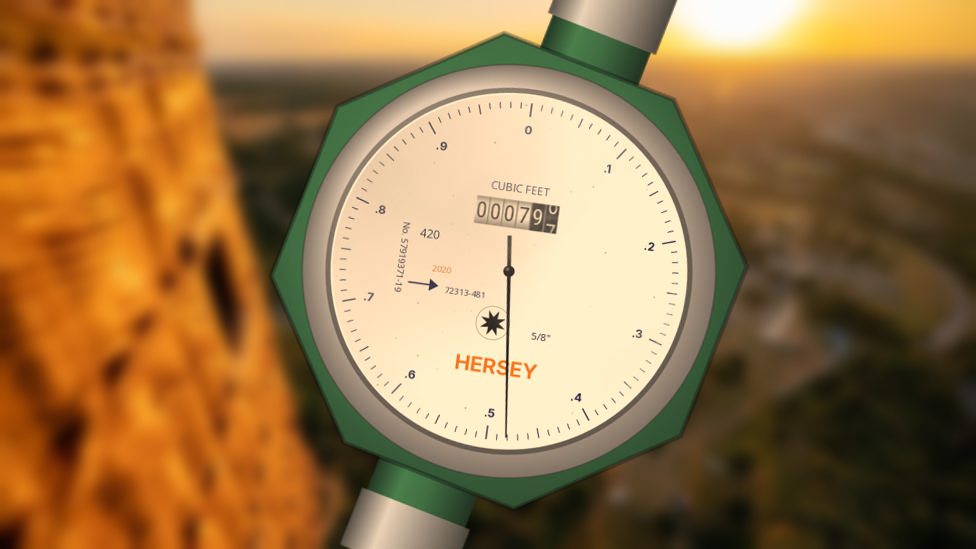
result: 796.48 ft³
